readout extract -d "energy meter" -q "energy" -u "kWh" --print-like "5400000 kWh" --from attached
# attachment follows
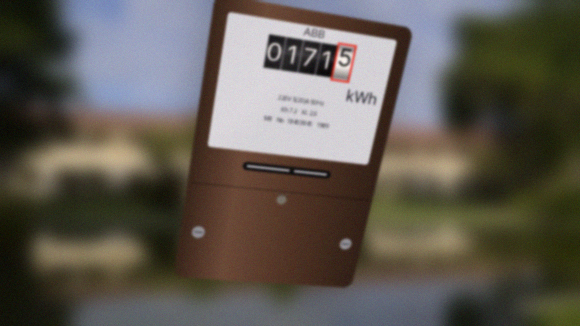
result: 171.5 kWh
